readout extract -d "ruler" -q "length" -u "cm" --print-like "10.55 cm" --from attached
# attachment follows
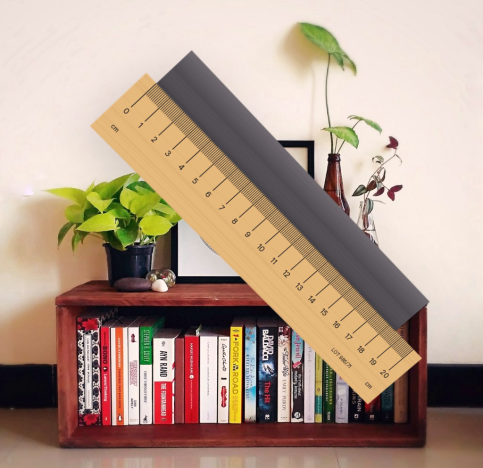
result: 18.5 cm
